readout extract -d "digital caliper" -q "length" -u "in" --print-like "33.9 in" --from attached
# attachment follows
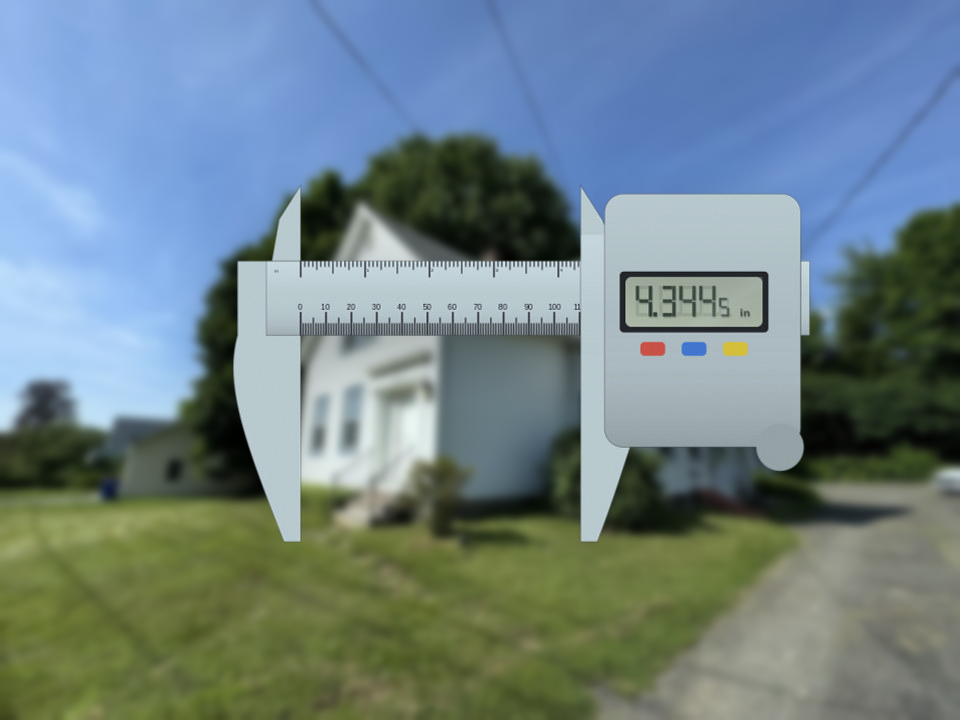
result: 4.3445 in
